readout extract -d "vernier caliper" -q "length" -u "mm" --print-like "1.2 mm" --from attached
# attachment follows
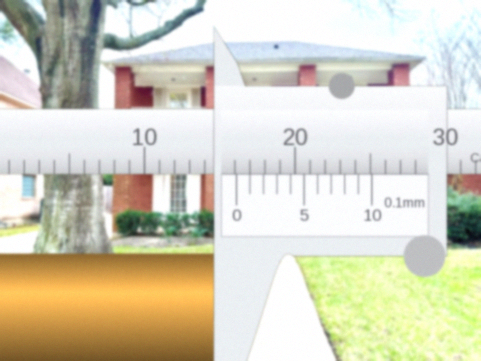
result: 16.1 mm
